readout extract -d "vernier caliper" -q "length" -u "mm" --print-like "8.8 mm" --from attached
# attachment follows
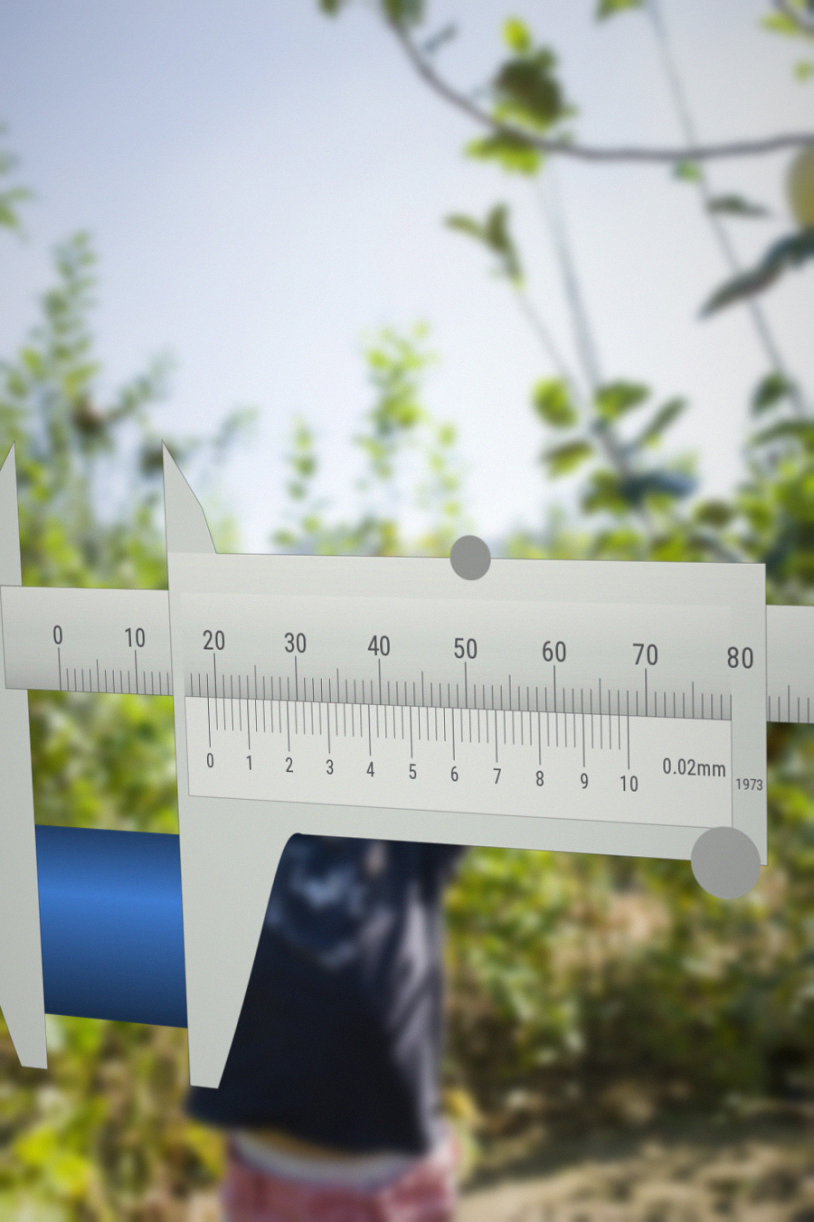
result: 19.0 mm
